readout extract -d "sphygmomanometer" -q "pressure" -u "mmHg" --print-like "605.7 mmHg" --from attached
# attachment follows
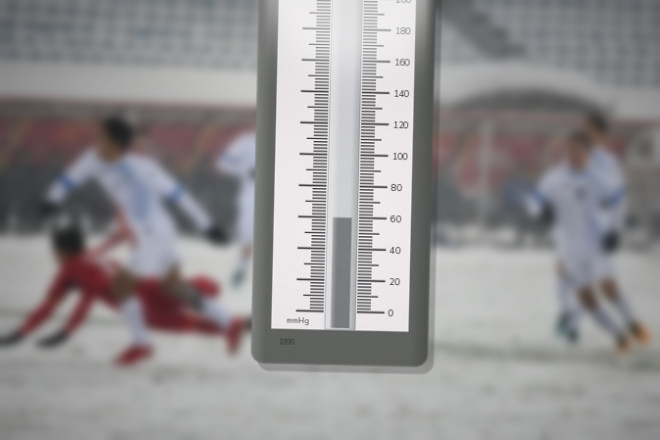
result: 60 mmHg
